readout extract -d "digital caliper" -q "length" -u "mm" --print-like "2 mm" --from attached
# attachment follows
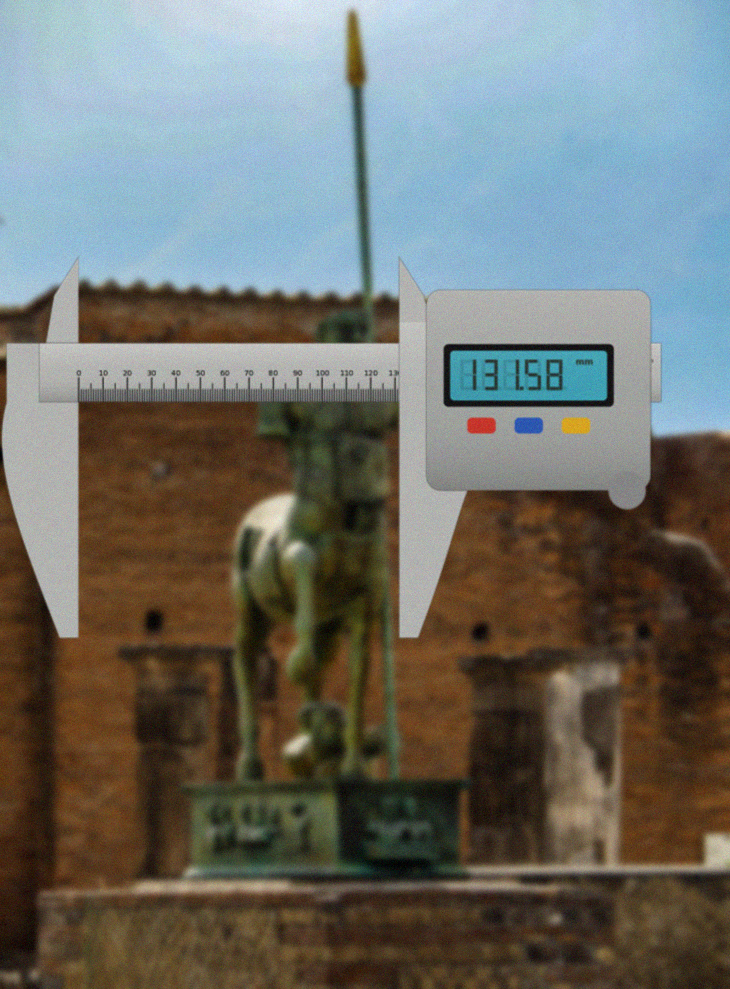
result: 131.58 mm
